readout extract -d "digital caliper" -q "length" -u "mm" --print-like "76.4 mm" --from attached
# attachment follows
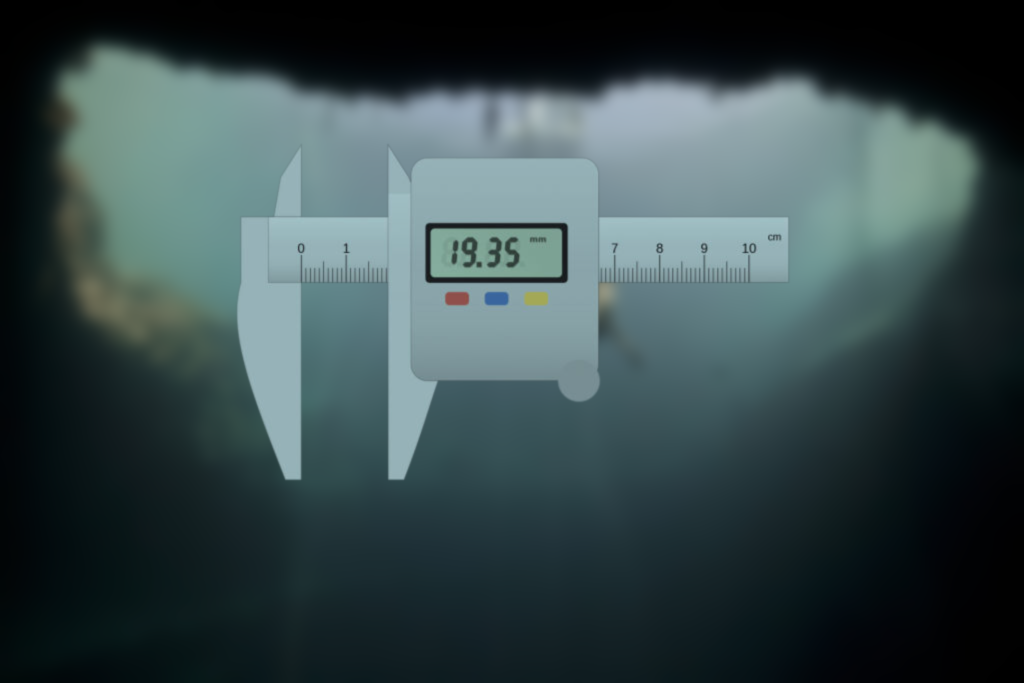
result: 19.35 mm
